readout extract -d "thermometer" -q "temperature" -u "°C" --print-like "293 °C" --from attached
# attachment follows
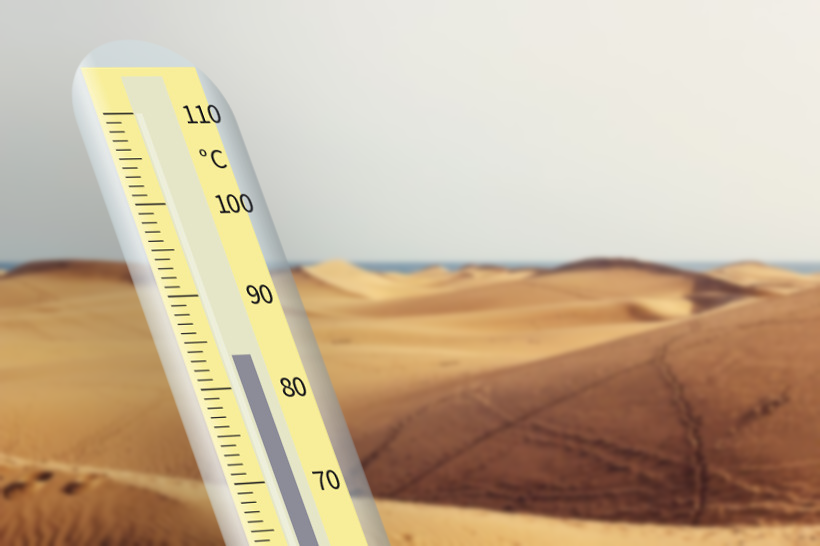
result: 83.5 °C
